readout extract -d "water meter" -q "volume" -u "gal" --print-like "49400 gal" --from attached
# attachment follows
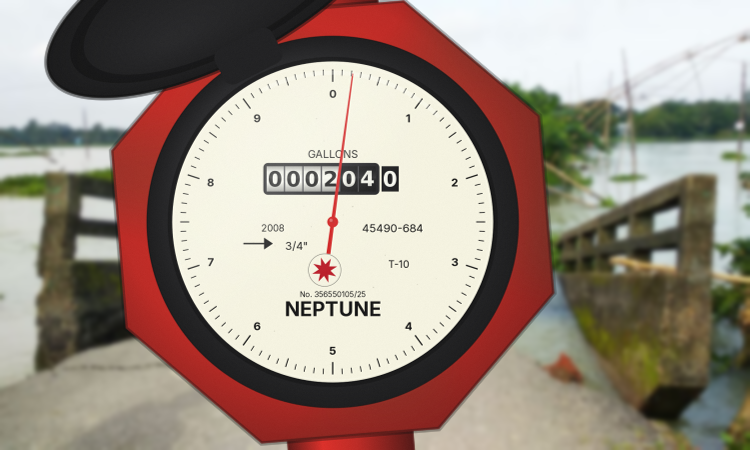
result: 2040.2 gal
